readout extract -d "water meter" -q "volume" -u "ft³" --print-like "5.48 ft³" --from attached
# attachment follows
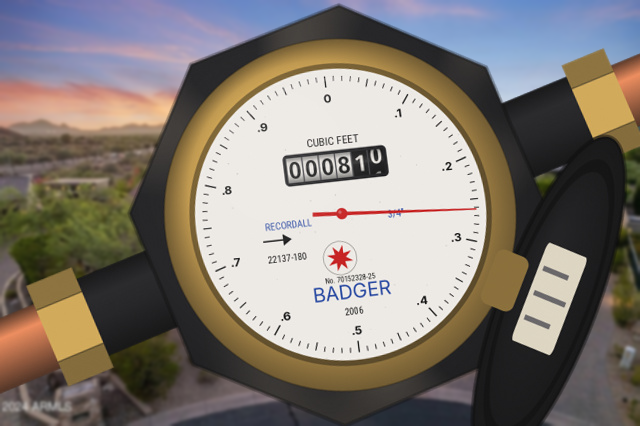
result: 810.26 ft³
